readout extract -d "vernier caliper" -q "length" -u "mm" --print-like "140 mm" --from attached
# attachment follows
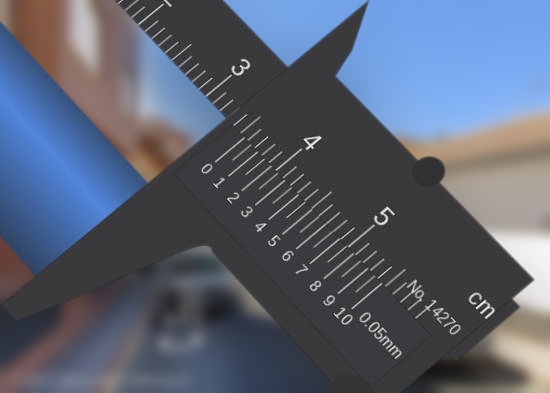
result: 35.6 mm
